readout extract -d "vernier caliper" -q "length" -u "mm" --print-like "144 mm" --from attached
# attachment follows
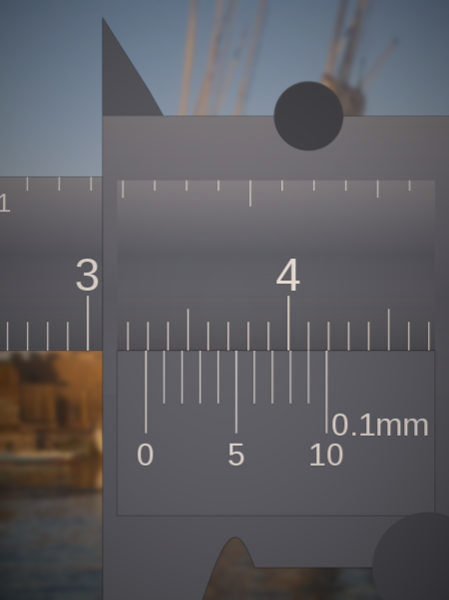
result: 32.9 mm
